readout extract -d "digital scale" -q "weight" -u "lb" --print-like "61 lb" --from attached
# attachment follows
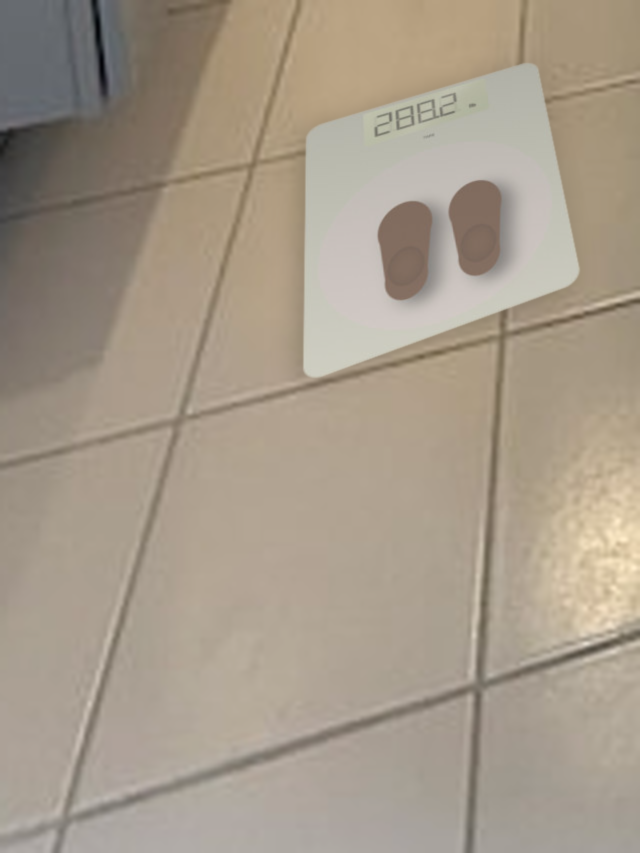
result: 288.2 lb
